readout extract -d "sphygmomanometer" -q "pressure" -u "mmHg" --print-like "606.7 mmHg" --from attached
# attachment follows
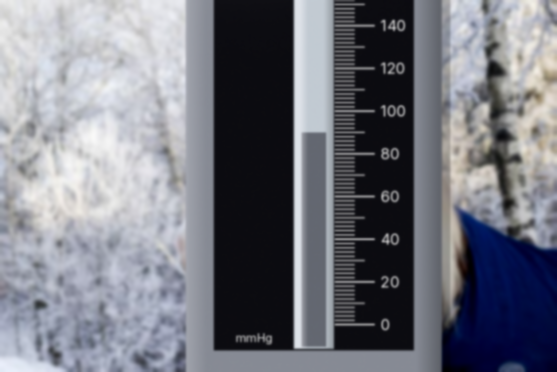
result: 90 mmHg
